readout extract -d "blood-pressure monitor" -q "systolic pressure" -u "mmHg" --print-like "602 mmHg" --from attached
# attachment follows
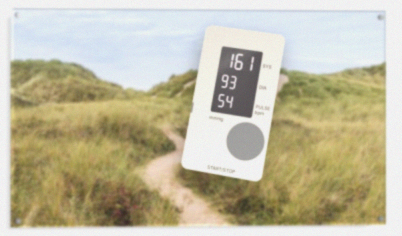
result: 161 mmHg
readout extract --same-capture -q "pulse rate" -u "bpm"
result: 54 bpm
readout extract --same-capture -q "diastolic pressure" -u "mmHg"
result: 93 mmHg
